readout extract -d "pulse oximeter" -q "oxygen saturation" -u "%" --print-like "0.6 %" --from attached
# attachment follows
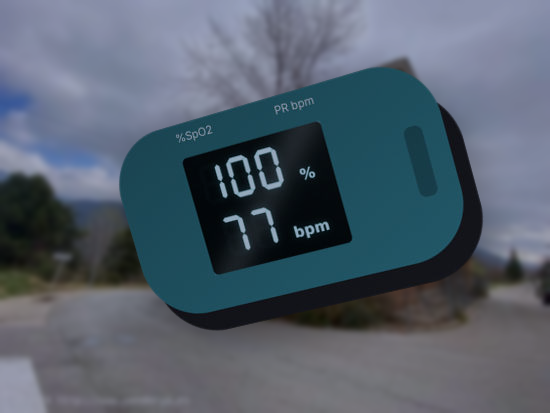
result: 100 %
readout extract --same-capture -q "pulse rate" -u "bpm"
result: 77 bpm
